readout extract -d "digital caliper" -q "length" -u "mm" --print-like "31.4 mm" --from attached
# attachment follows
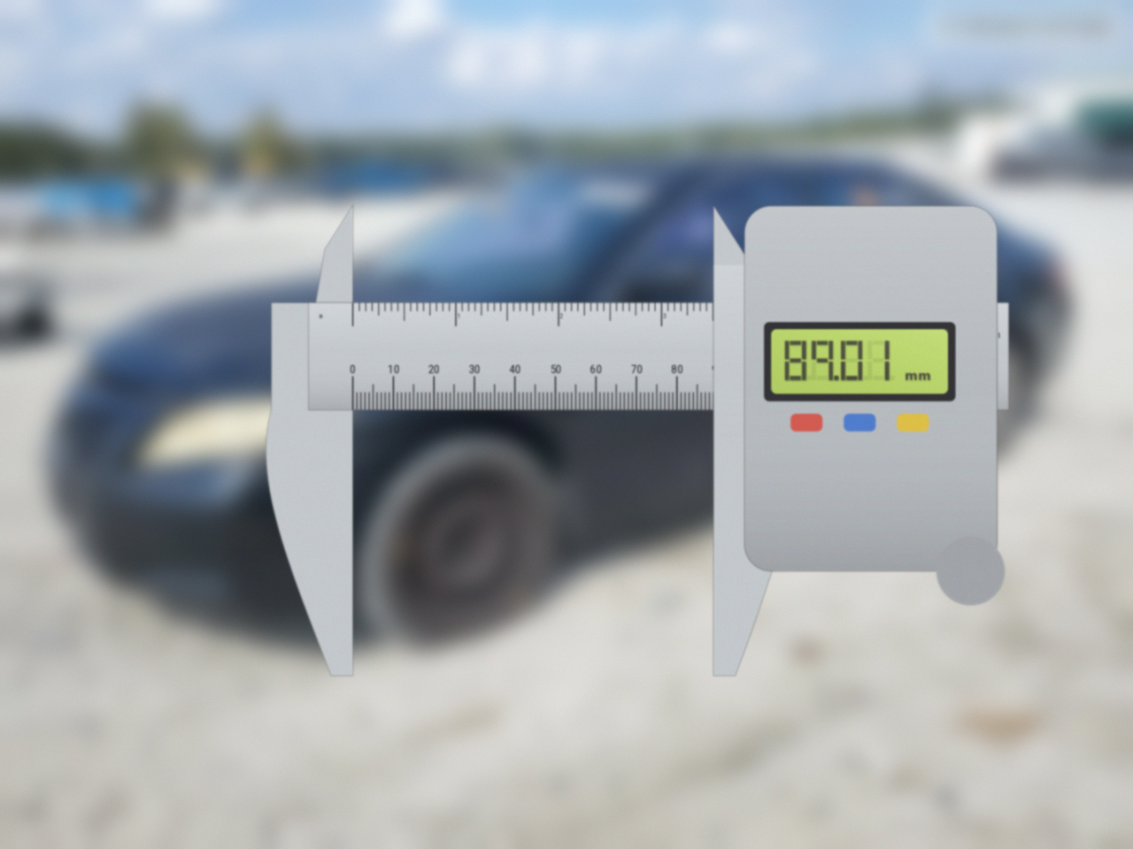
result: 89.01 mm
